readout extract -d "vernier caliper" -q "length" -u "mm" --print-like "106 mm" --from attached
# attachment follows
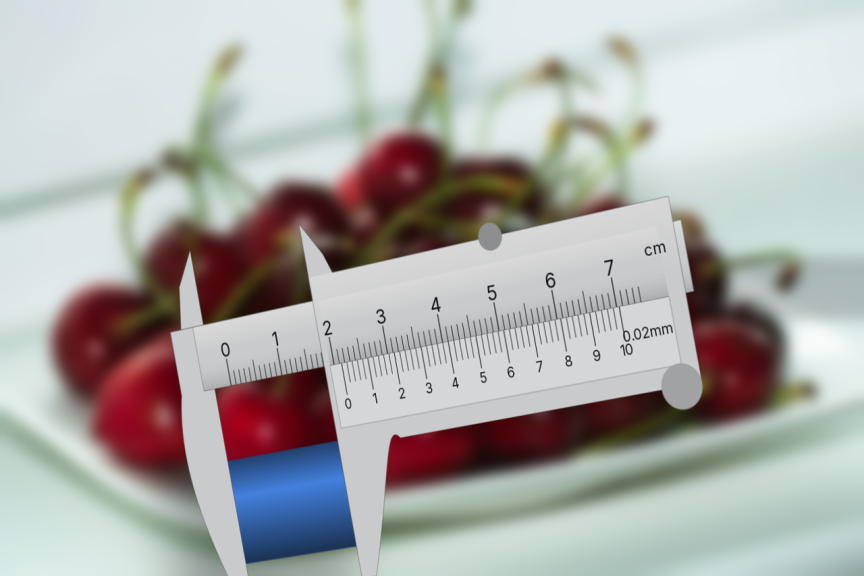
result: 21.4 mm
